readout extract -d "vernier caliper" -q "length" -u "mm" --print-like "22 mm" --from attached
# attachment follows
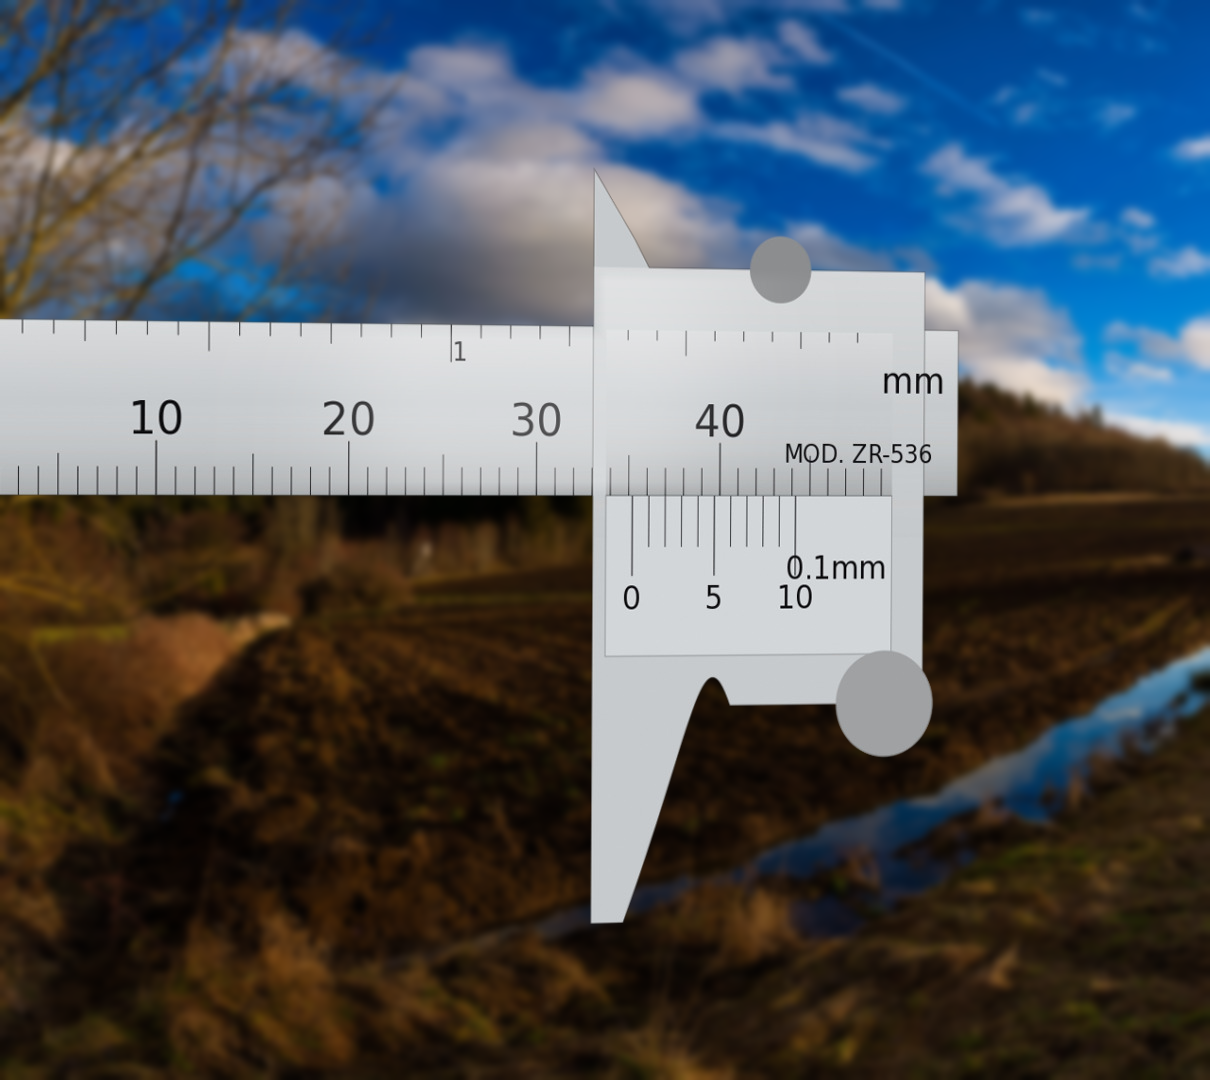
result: 35.2 mm
